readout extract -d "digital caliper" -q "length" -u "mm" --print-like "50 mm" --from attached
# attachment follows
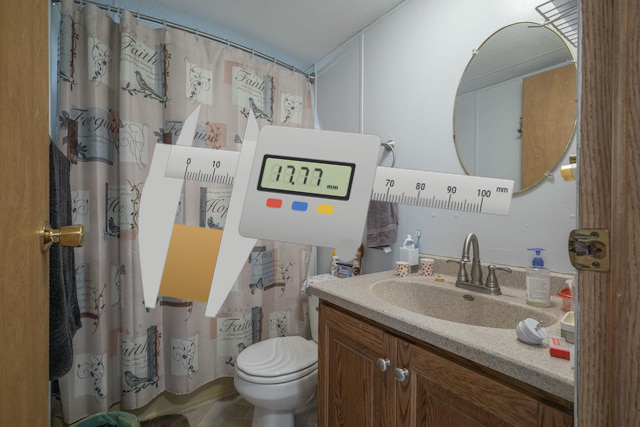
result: 17.77 mm
